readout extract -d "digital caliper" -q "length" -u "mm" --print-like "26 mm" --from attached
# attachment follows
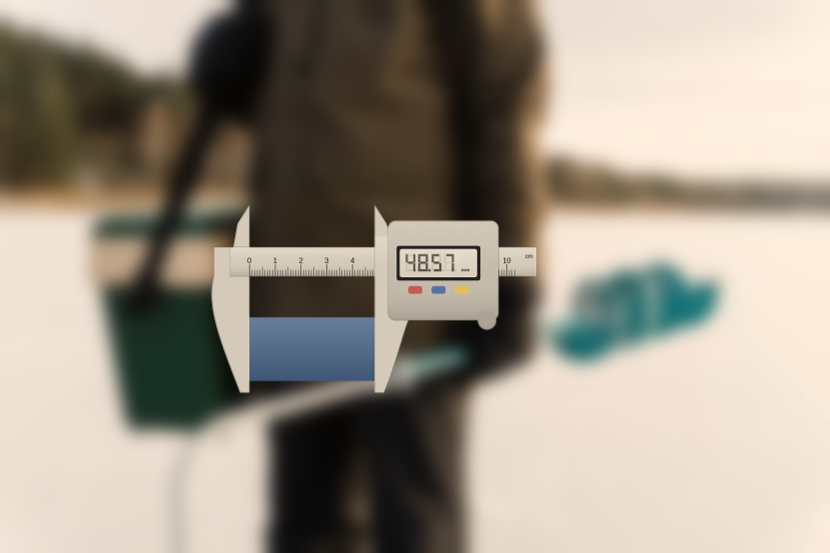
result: 48.57 mm
